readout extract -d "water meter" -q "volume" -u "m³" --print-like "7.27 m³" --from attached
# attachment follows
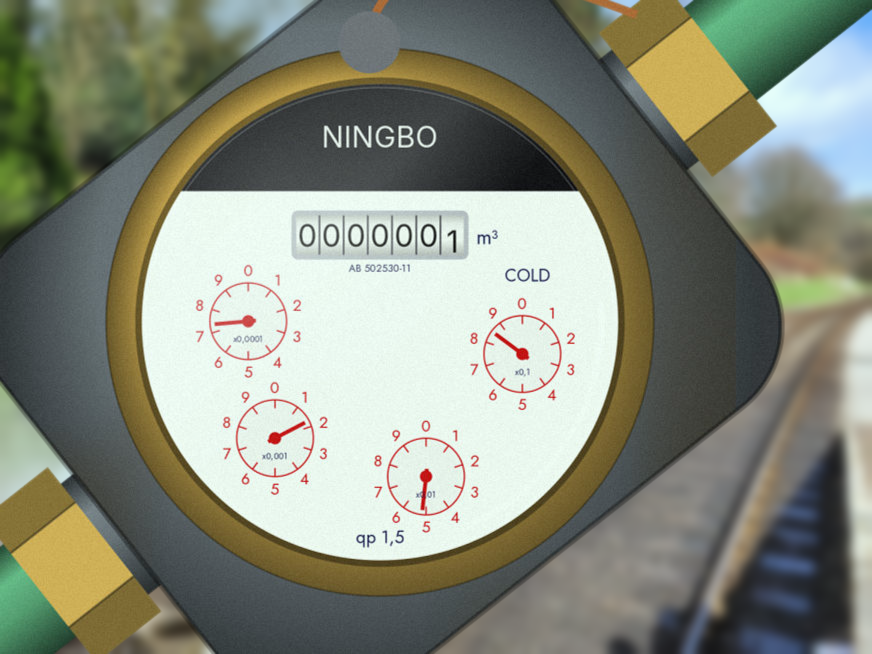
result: 0.8517 m³
